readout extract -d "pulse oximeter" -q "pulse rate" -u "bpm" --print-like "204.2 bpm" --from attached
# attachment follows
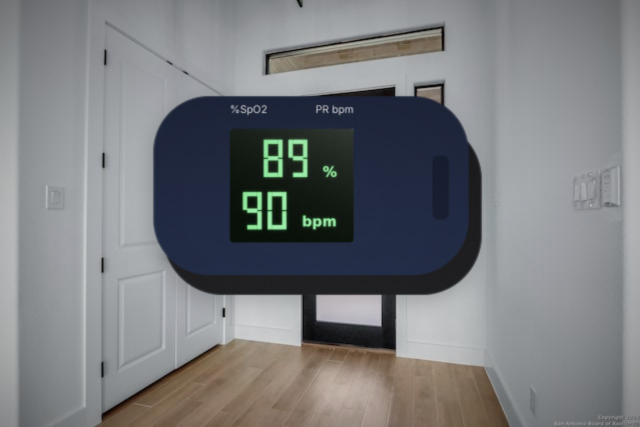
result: 90 bpm
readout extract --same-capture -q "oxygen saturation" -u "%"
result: 89 %
